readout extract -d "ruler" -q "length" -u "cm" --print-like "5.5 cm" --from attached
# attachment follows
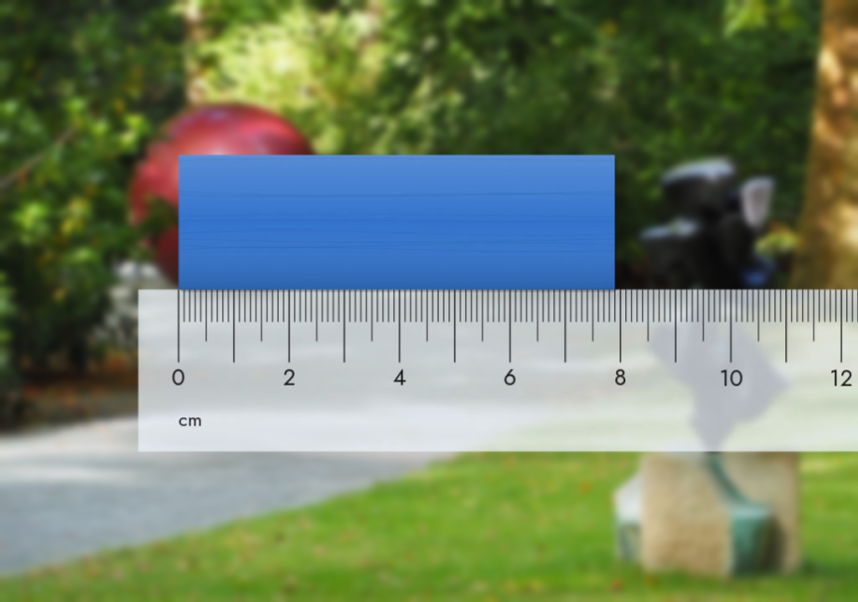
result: 7.9 cm
